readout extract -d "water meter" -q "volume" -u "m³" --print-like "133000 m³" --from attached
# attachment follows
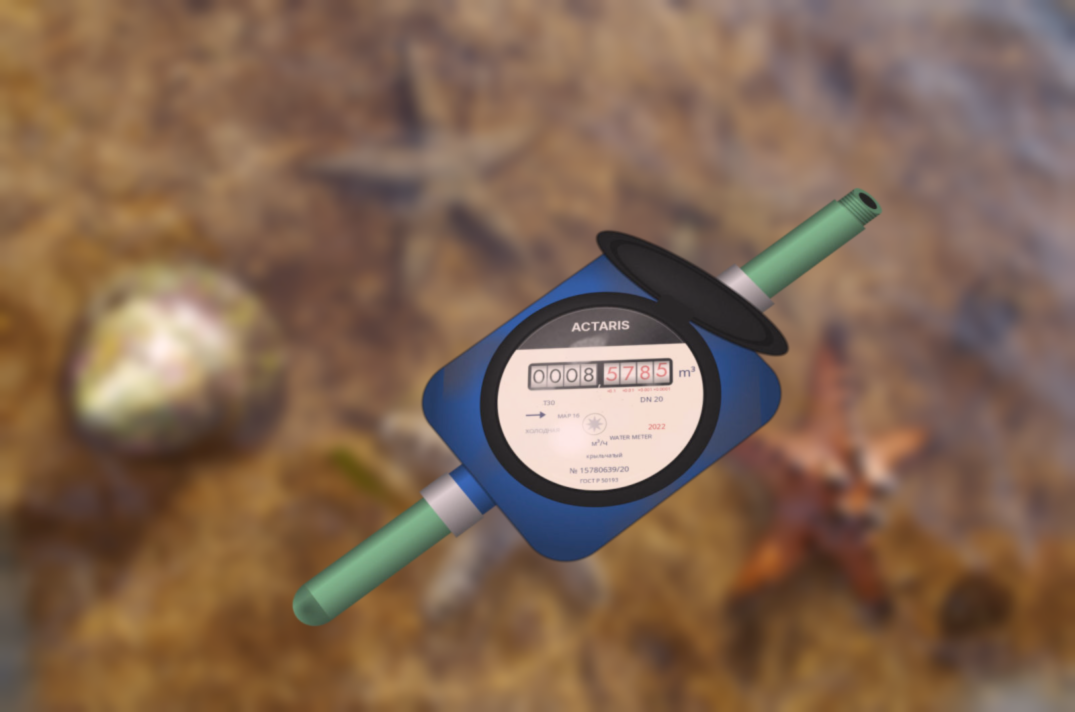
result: 8.5785 m³
